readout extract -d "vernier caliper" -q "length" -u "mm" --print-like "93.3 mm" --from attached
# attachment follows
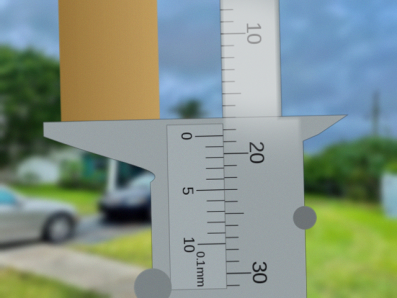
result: 18.5 mm
